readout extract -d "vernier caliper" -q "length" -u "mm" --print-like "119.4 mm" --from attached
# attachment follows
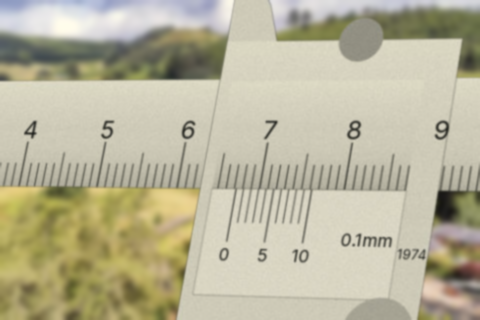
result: 67.2 mm
